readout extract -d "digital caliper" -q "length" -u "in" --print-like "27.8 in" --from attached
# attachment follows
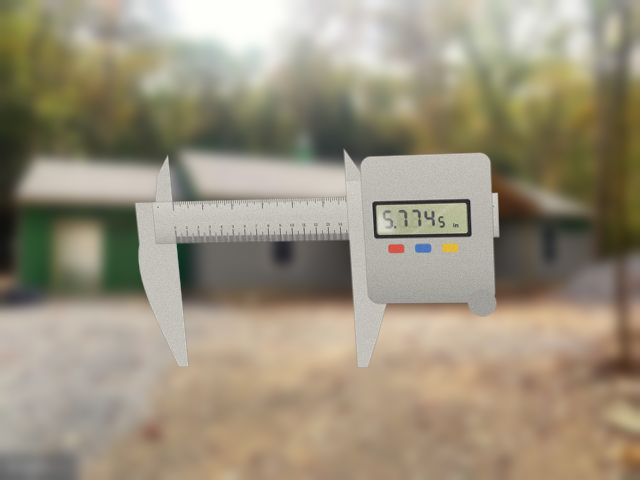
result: 5.7745 in
